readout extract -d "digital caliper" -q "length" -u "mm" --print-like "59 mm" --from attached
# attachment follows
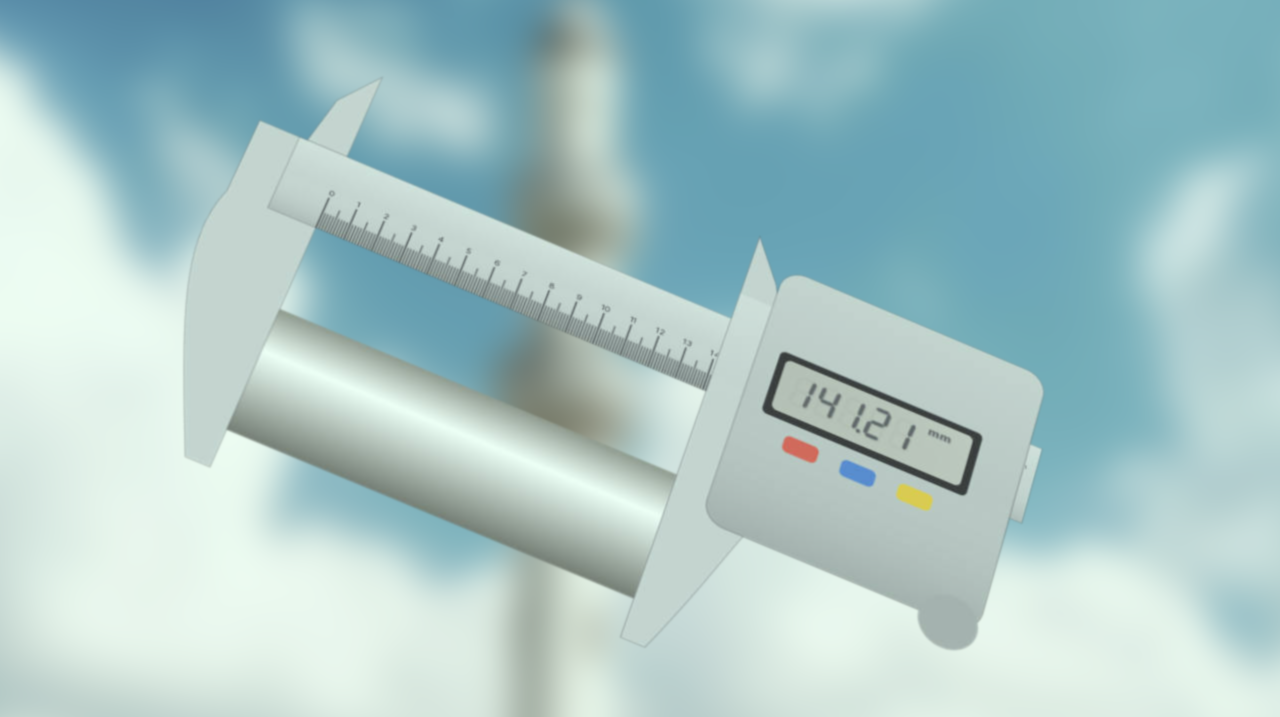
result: 141.21 mm
